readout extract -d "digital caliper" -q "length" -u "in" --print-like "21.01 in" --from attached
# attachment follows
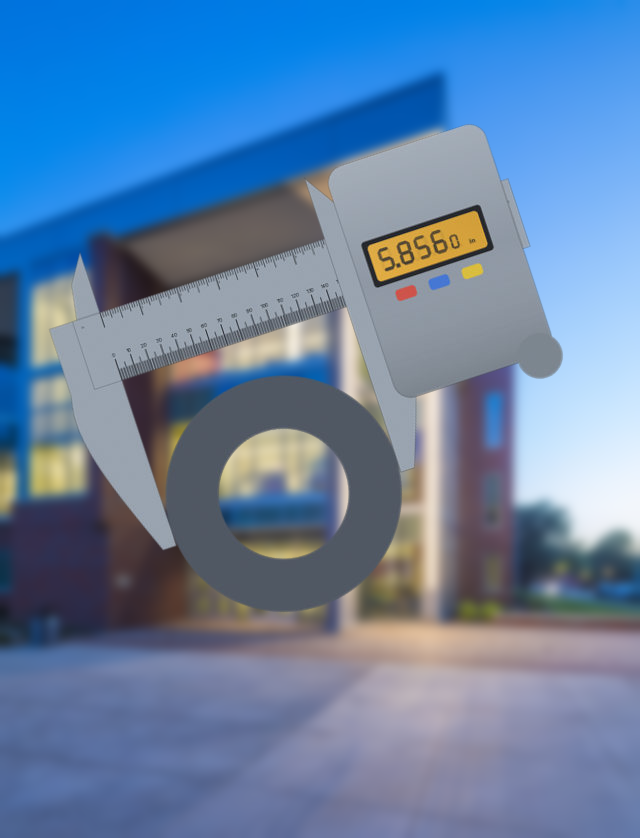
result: 5.8560 in
